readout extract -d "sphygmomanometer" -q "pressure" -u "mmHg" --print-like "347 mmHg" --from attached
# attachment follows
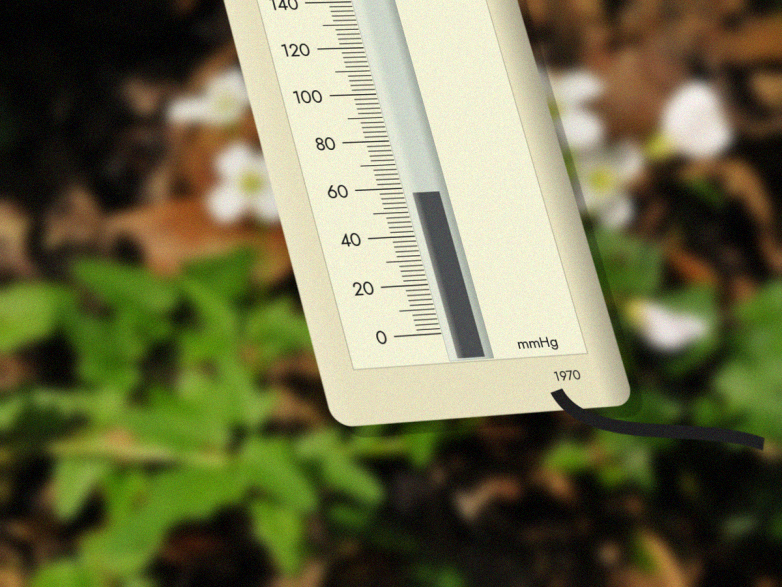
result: 58 mmHg
